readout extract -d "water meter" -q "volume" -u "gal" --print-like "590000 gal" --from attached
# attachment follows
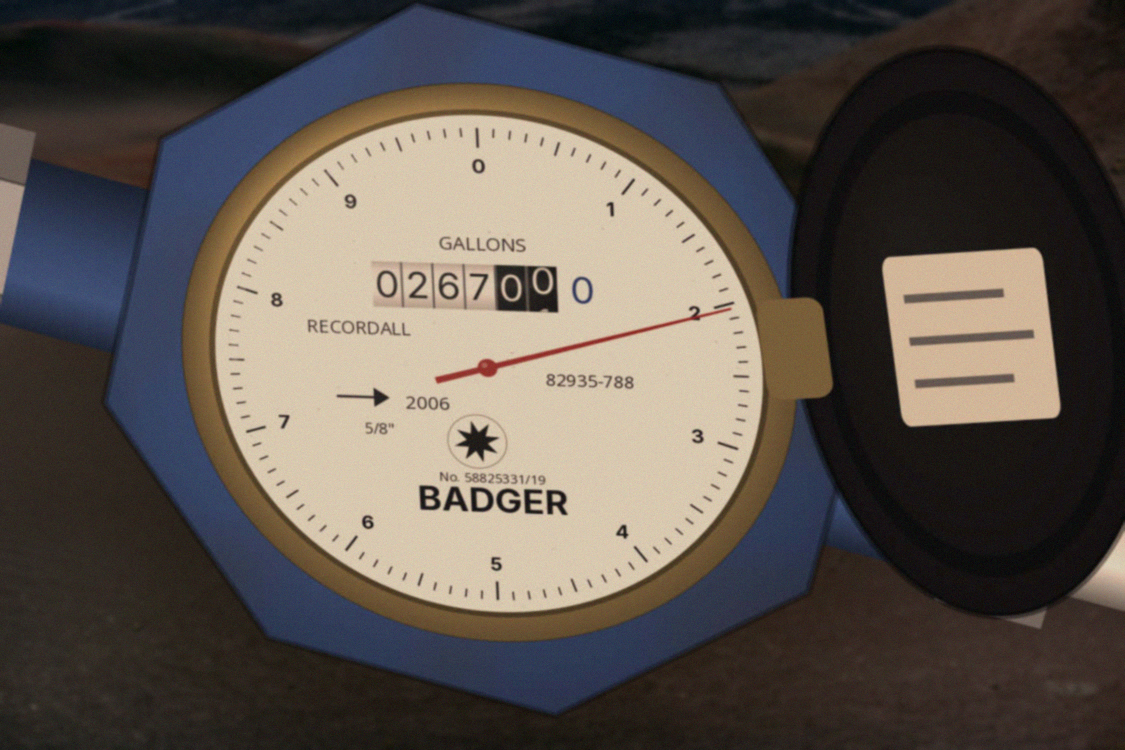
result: 267002.0 gal
